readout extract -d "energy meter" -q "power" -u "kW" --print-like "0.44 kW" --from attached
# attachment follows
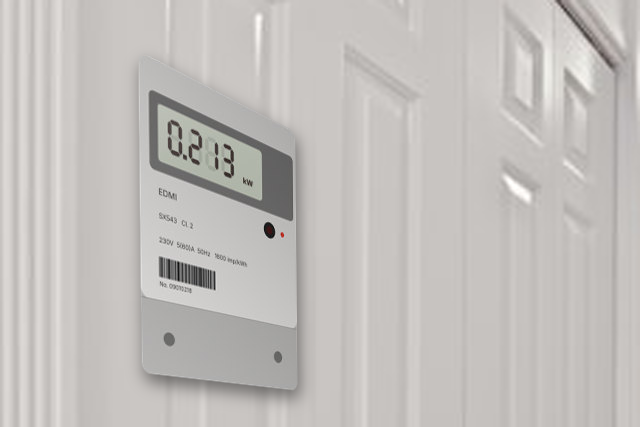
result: 0.213 kW
